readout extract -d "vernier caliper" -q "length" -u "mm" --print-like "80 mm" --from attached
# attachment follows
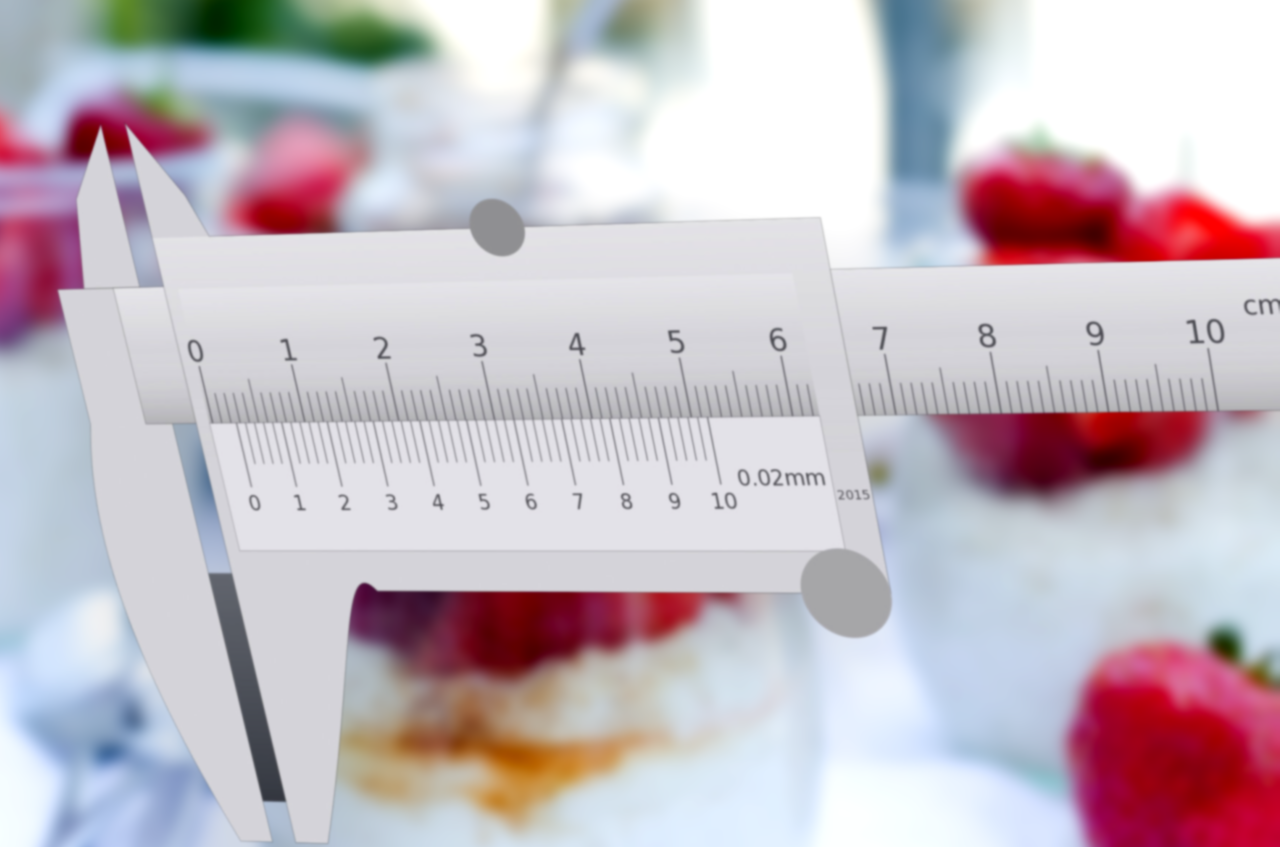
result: 2.6 mm
